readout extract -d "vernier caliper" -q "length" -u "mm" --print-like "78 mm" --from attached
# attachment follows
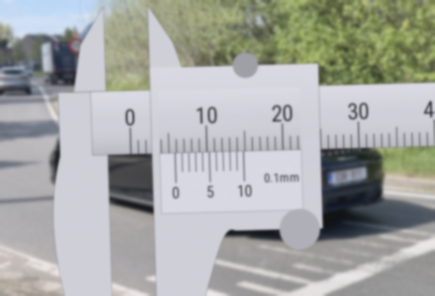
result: 5.8 mm
